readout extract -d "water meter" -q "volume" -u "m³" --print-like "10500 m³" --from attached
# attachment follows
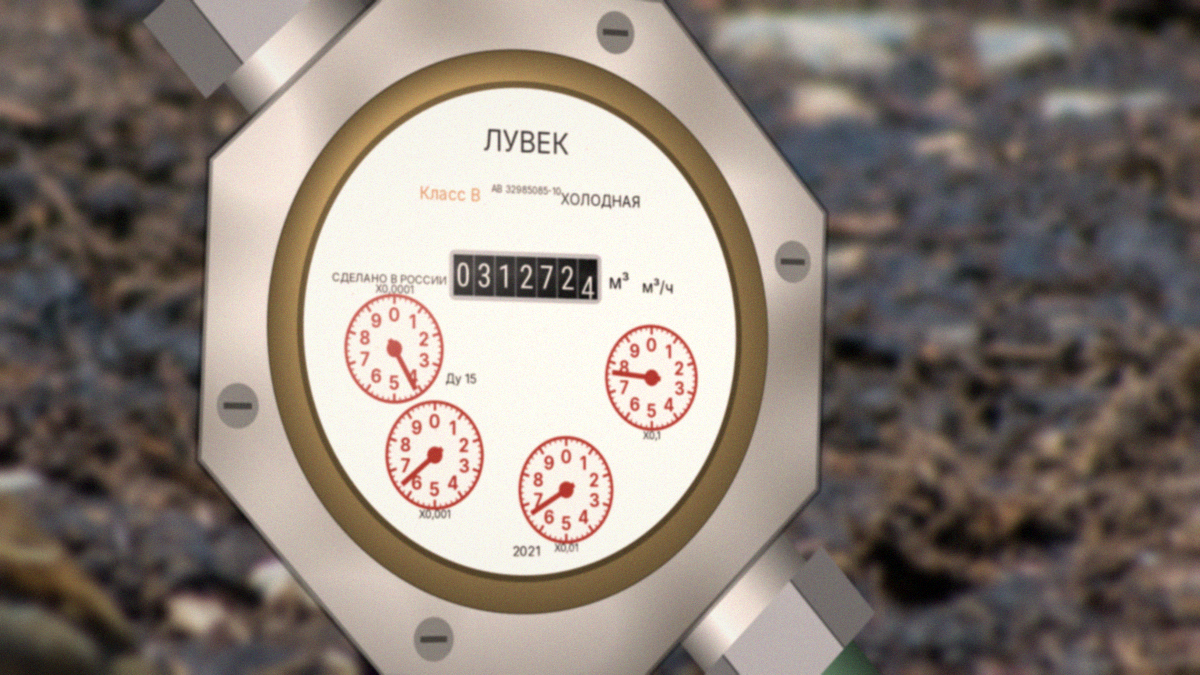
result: 312723.7664 m³
